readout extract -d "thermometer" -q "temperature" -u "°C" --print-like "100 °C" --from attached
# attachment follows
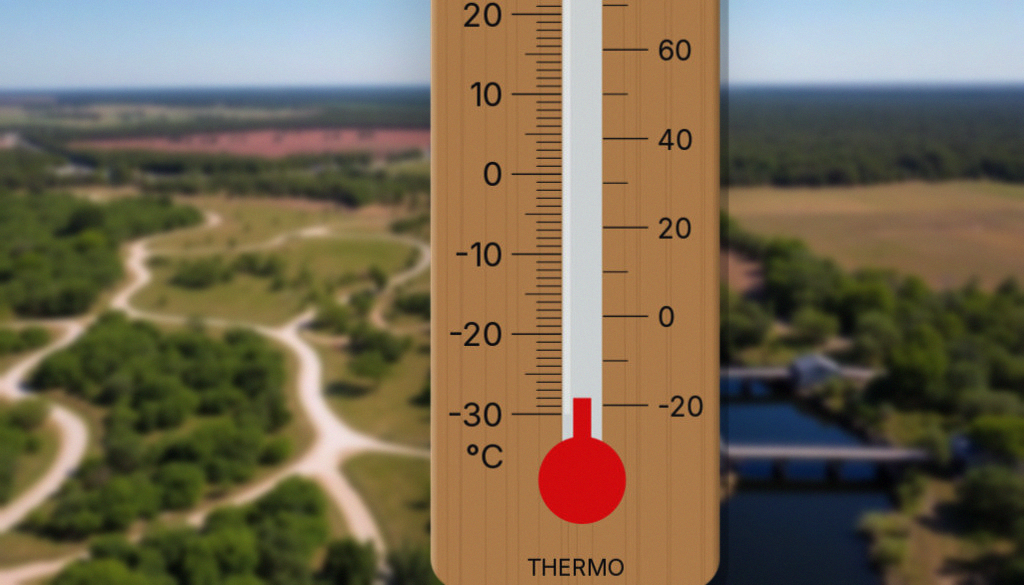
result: -28 °C
